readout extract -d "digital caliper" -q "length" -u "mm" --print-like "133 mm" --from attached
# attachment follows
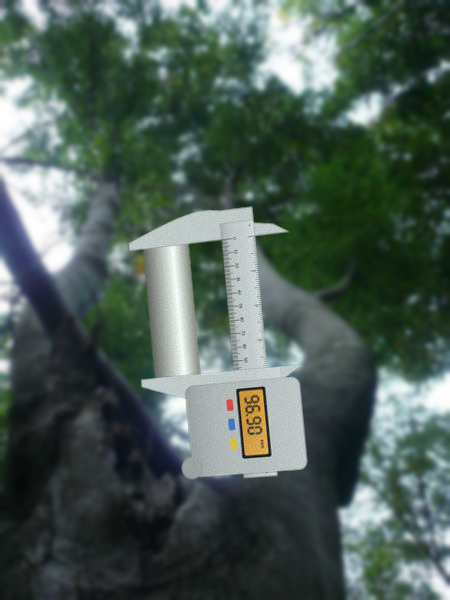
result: 96.90 mm
